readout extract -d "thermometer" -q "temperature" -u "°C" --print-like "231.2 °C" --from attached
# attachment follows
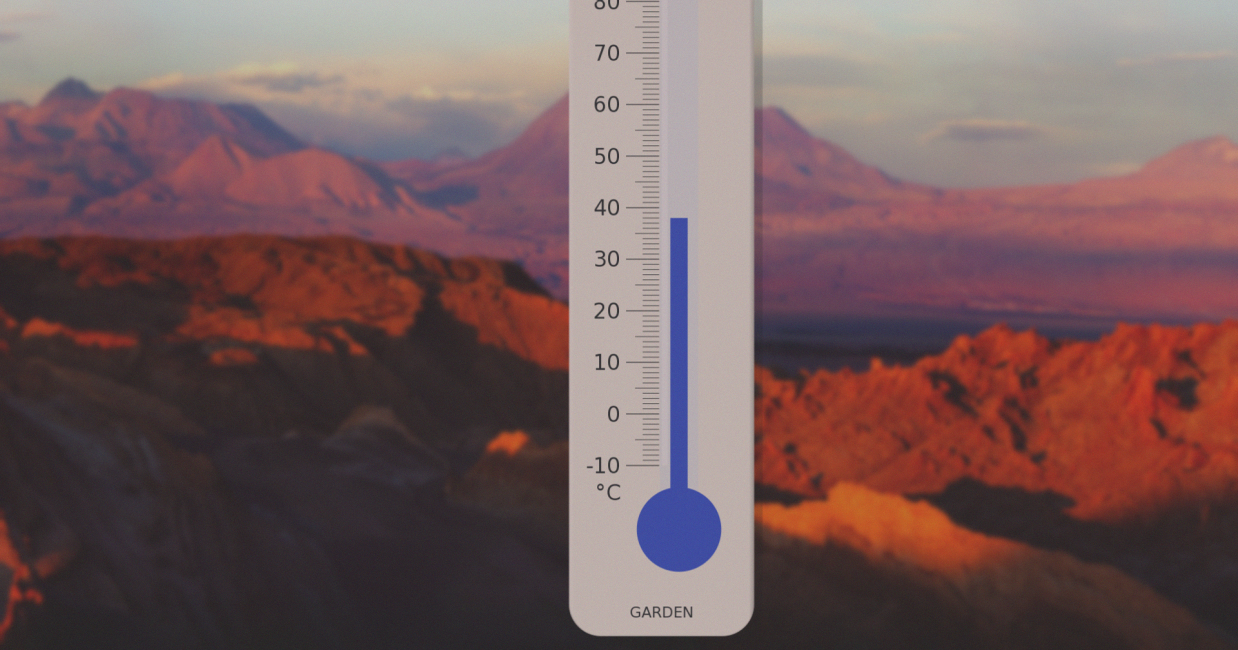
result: 38 °C
